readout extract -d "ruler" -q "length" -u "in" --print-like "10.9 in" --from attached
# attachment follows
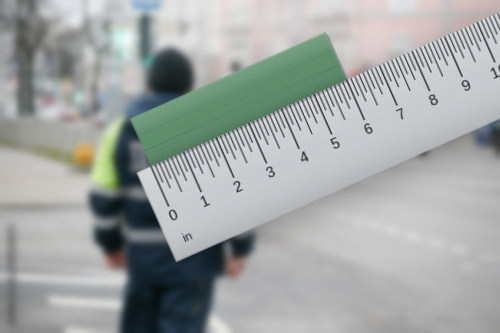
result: 6 in
